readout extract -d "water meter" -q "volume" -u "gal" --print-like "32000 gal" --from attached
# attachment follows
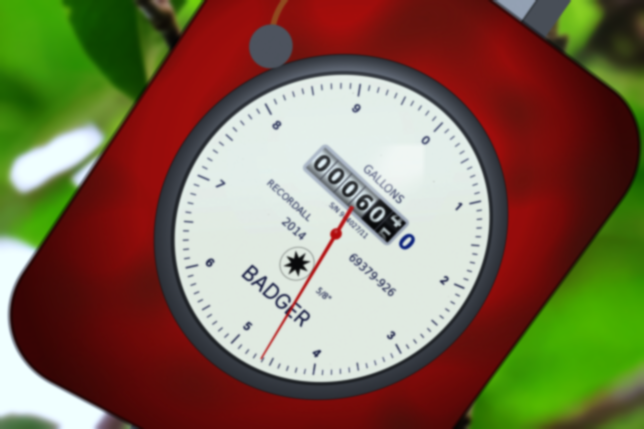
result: 6044.6 gal
